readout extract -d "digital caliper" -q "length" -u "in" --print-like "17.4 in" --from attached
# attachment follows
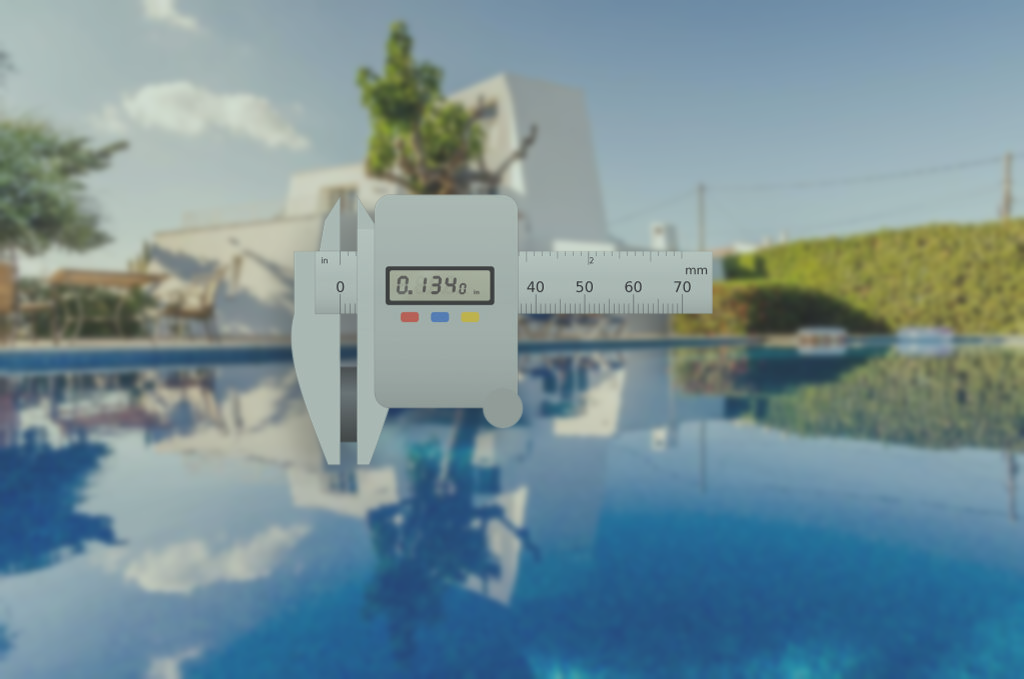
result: 0.1340 in
